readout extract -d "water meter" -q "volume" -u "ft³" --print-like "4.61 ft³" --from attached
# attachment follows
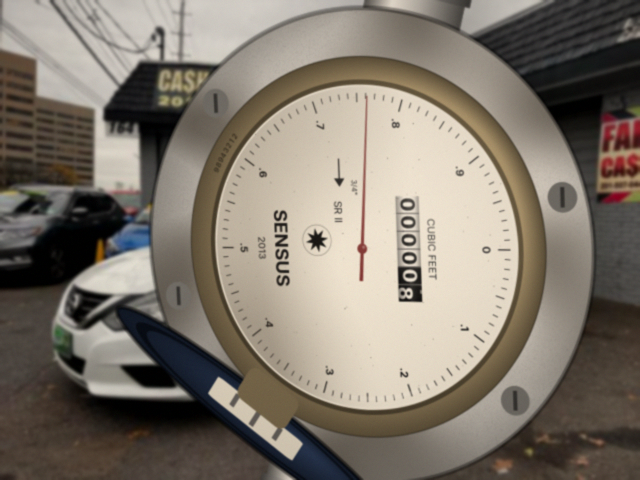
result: 7.76 ft³
